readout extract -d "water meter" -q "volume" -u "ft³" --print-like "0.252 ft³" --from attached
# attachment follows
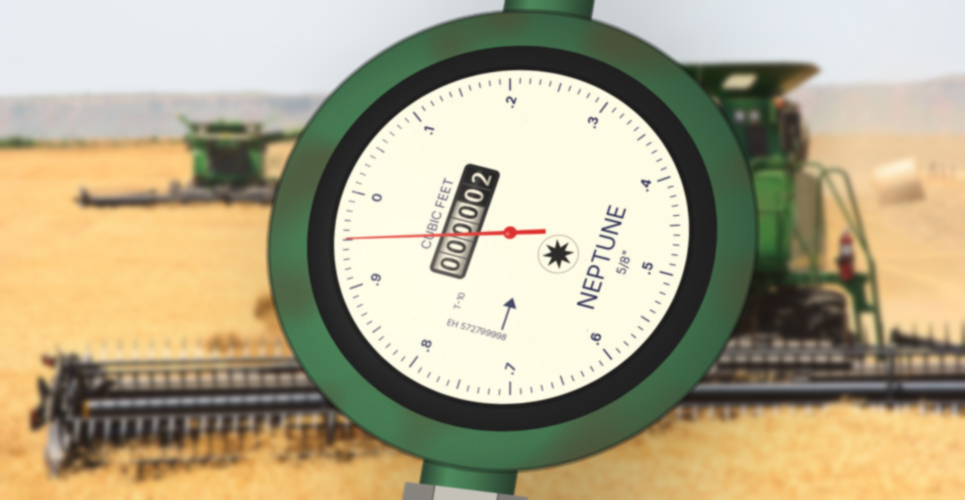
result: 1.95 ft³
